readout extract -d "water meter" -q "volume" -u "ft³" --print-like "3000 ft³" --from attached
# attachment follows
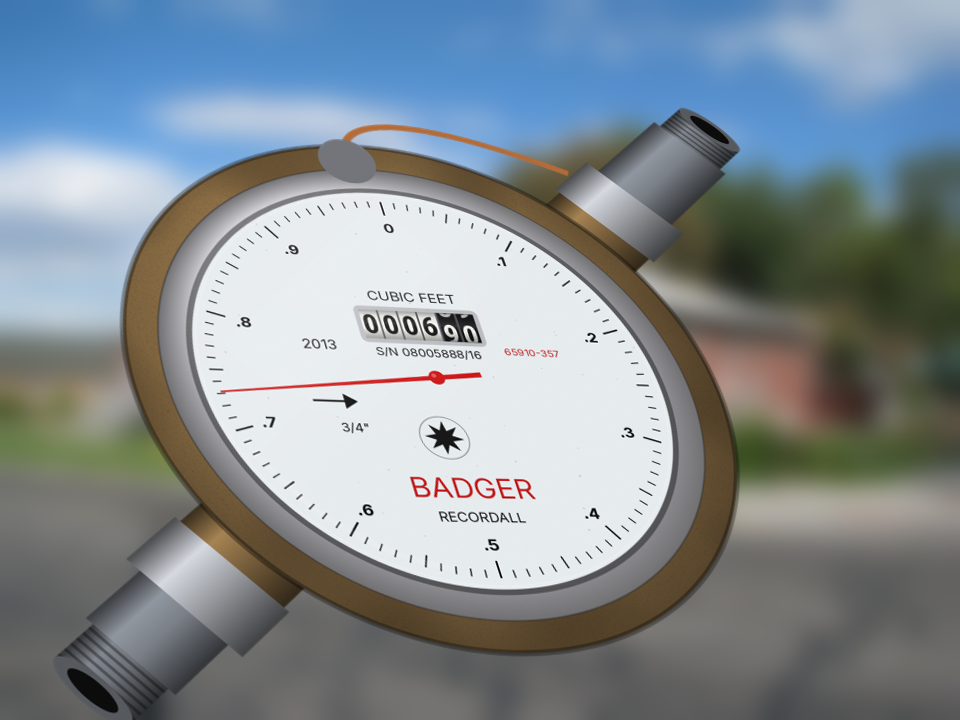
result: 689.73 ft³
